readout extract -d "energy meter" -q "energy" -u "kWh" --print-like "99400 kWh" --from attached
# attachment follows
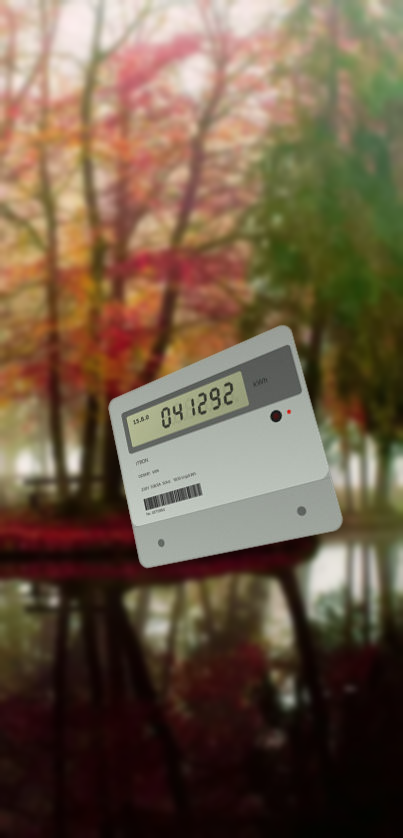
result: 41292 kWh
